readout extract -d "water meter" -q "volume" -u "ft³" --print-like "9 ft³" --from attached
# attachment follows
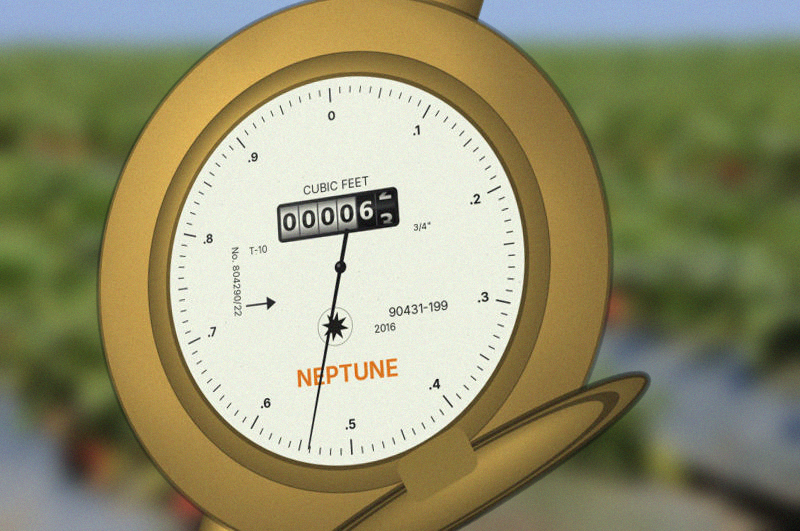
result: 62.54 ft³
